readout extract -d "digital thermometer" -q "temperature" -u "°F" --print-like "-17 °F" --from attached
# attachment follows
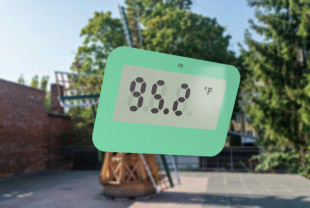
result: 95.2 °F
